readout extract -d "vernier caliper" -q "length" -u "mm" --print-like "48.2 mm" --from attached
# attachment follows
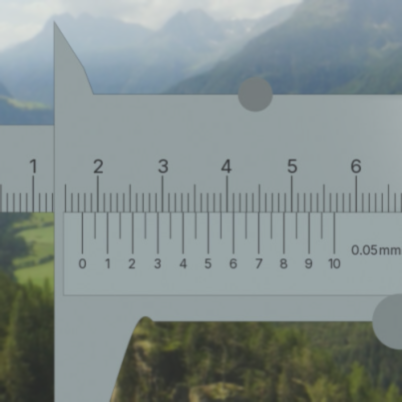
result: 17.6 mm
